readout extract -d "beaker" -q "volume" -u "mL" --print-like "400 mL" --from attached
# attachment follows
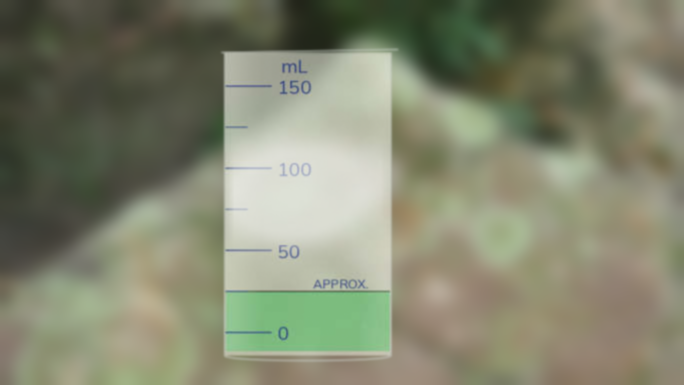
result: 25 mL
